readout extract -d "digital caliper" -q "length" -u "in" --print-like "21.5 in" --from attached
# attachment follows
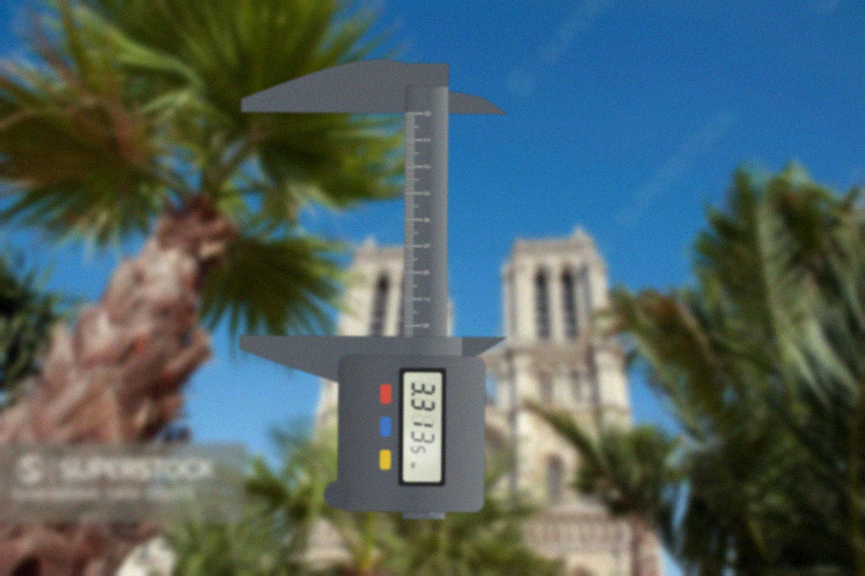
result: 3.3135 in
